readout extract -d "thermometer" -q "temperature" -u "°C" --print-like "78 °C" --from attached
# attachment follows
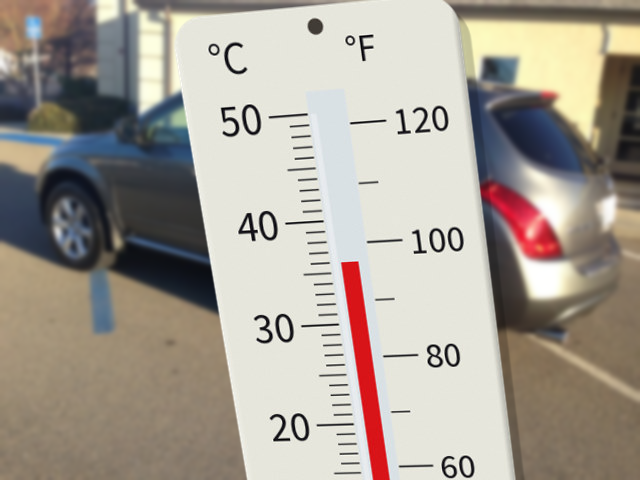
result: 36 °C
